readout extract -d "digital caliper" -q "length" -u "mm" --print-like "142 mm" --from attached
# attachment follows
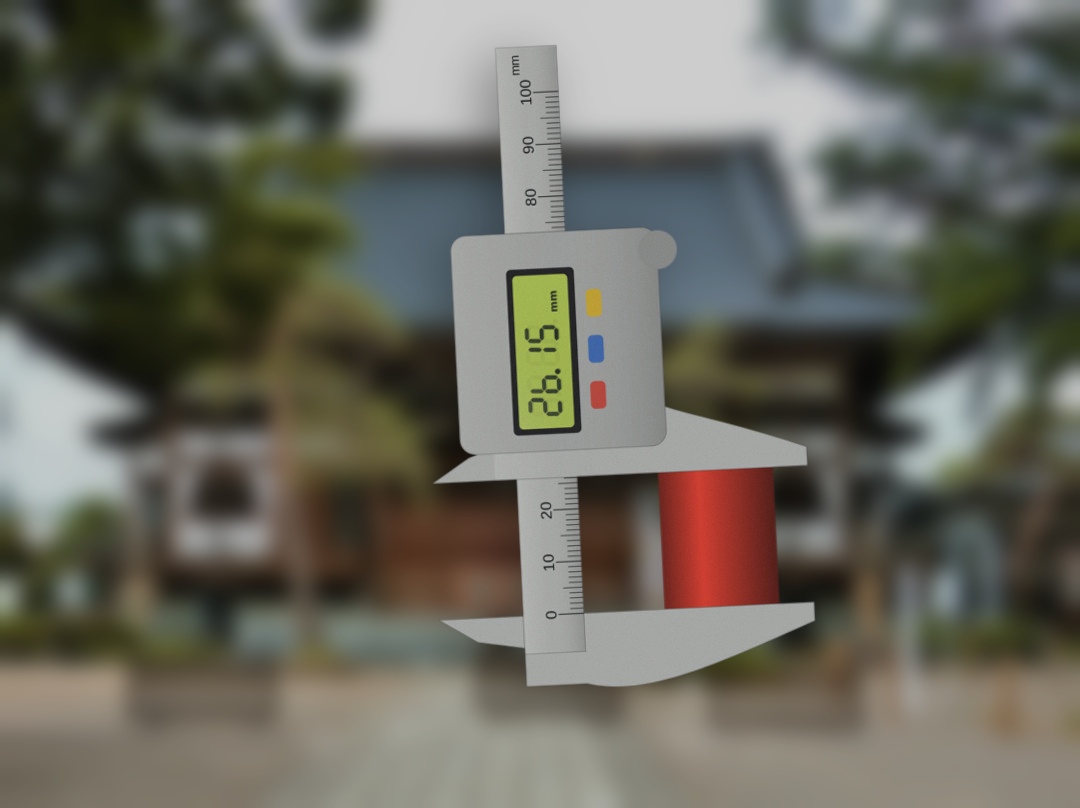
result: 26.15 mm
